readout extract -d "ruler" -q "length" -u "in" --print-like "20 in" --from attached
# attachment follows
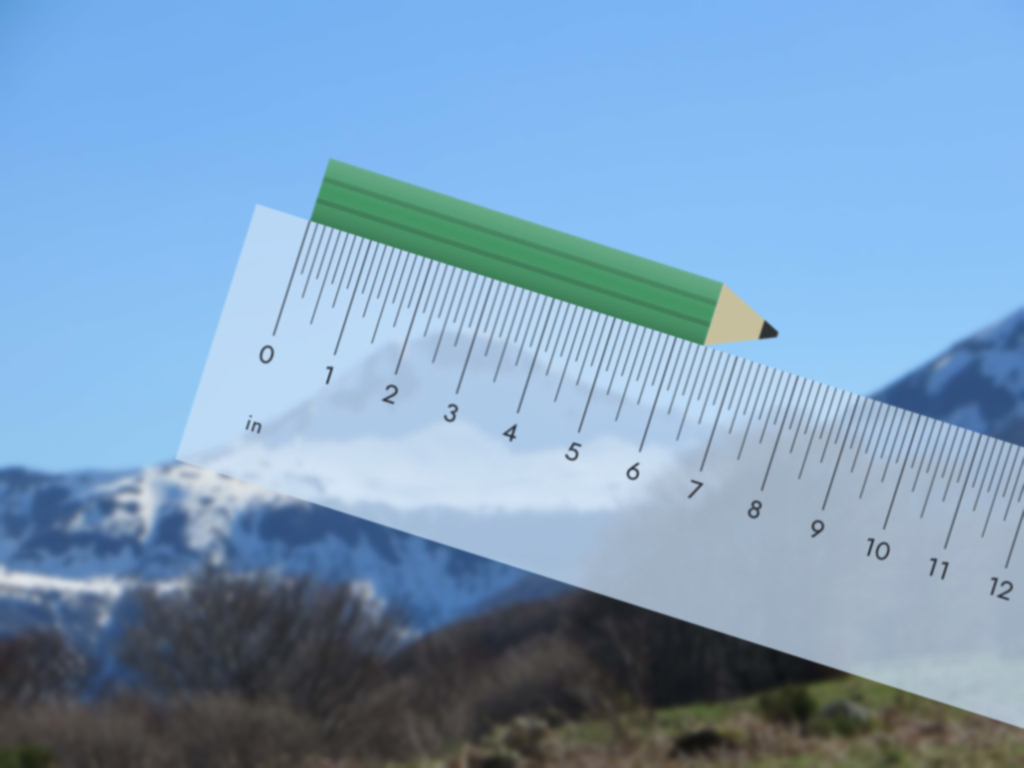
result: 7.5 in
